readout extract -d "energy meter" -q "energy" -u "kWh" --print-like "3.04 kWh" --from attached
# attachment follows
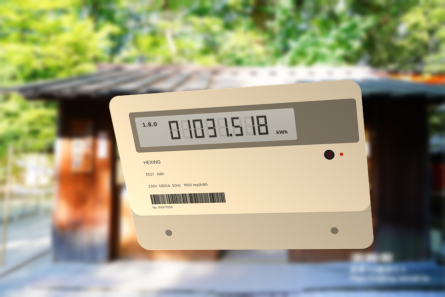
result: 1031.518 kWh
